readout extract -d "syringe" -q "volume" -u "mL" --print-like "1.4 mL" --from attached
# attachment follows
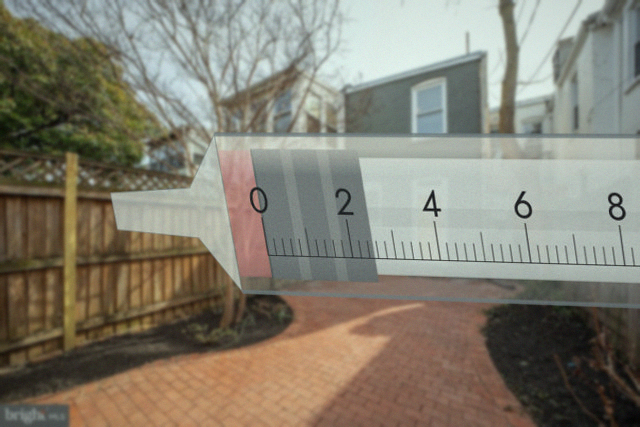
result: 0 mL
